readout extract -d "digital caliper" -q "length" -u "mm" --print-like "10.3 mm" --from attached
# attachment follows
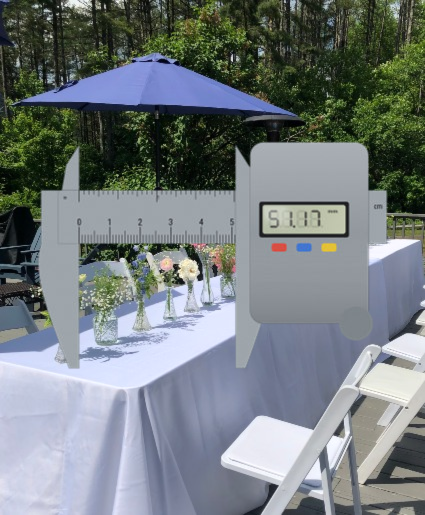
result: 51.17 mm
